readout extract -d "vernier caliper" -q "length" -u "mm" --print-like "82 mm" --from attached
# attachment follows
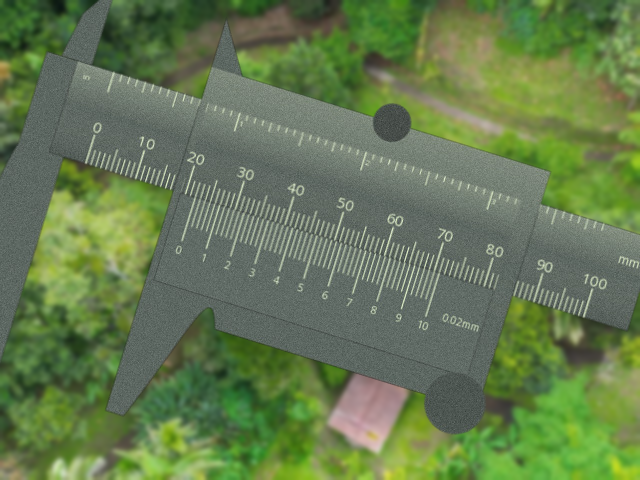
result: 22.0 mm
